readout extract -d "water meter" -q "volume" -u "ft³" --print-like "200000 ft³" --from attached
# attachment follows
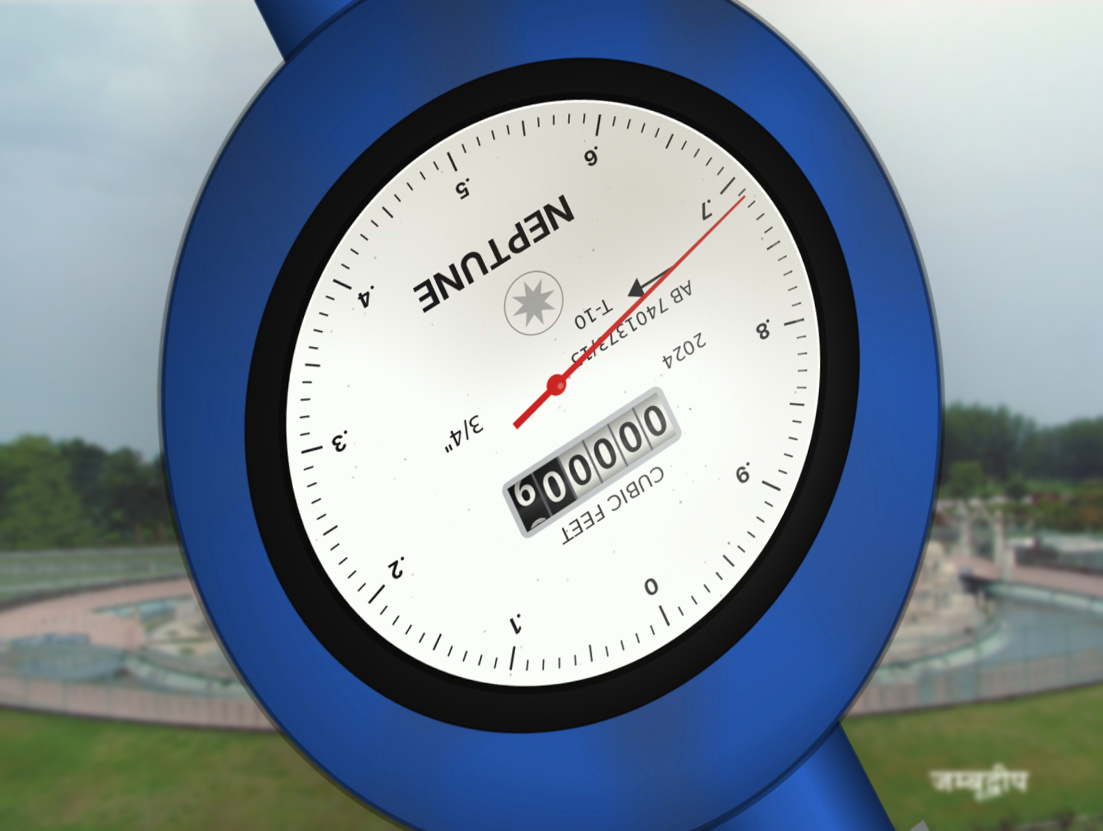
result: 8.71 ft³
